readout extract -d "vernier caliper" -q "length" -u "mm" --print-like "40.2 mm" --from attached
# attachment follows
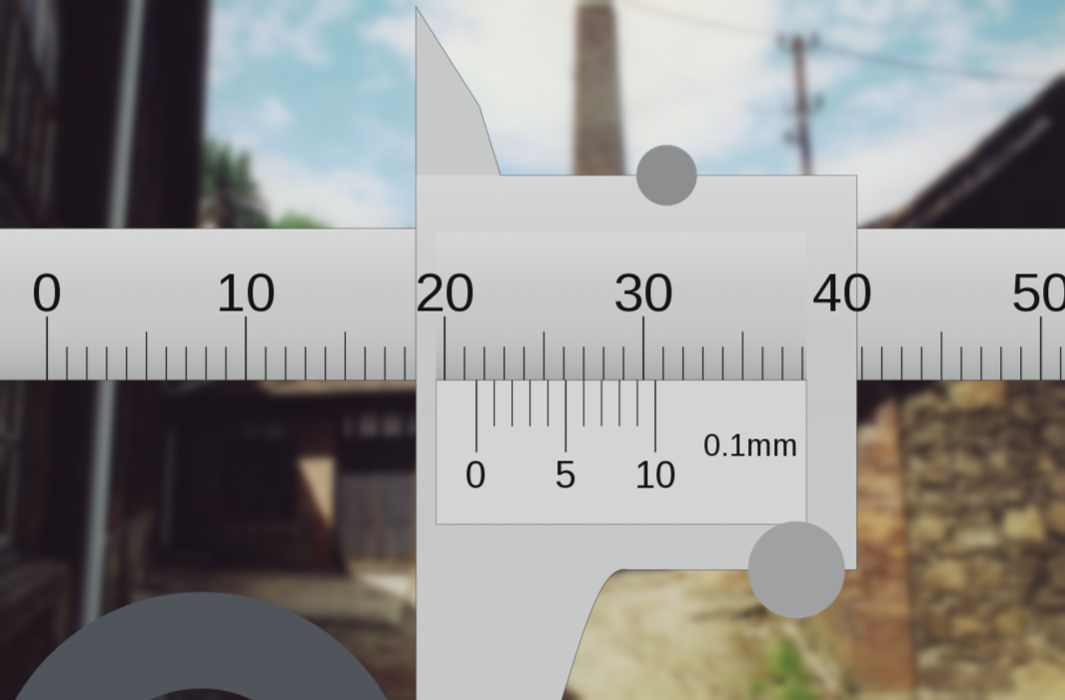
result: 21.6 mm
